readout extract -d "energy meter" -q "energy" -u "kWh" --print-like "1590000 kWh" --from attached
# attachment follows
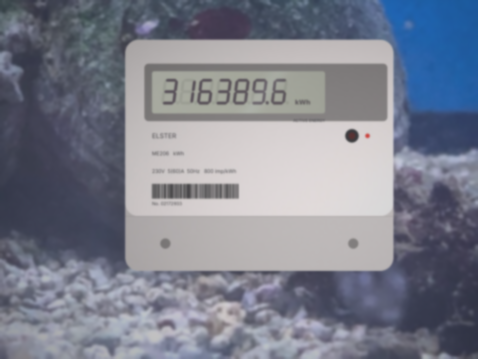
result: 316389.6 kWh
